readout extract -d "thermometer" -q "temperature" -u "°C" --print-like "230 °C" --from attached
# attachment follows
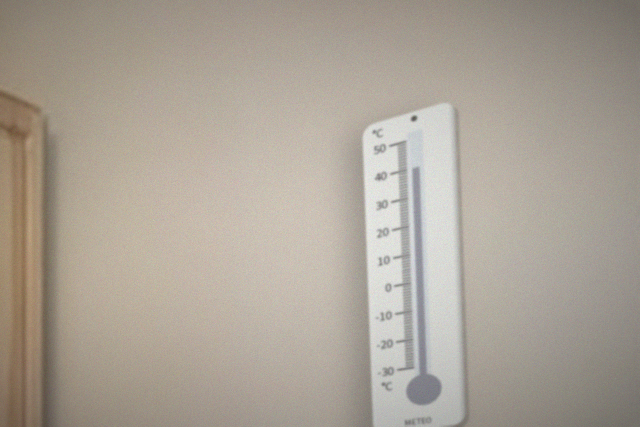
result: 40 °C
